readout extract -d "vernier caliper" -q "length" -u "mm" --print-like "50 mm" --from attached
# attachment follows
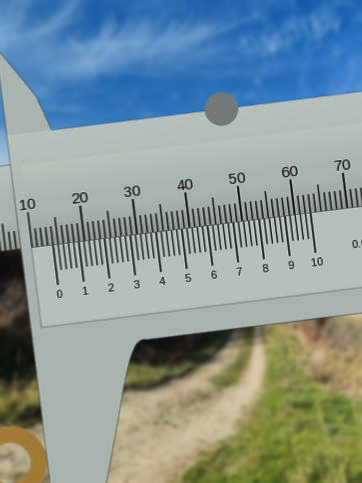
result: 14.0 mm
